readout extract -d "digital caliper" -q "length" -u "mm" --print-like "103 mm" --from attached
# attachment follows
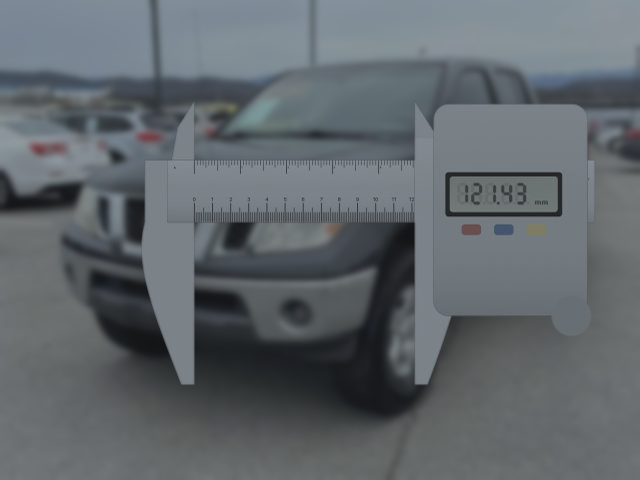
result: 121.43 mm
